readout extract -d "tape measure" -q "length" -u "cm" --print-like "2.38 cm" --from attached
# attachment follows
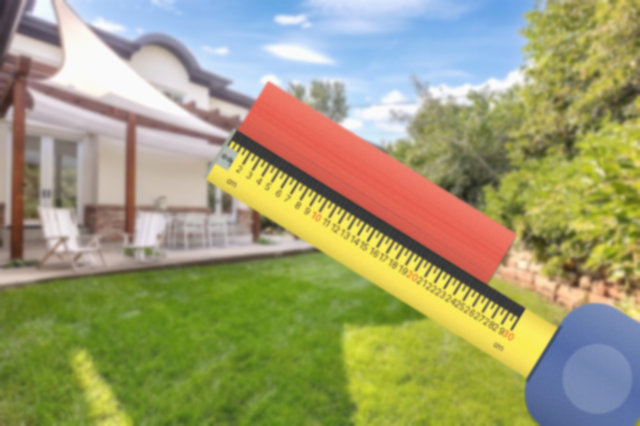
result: 26 cm
